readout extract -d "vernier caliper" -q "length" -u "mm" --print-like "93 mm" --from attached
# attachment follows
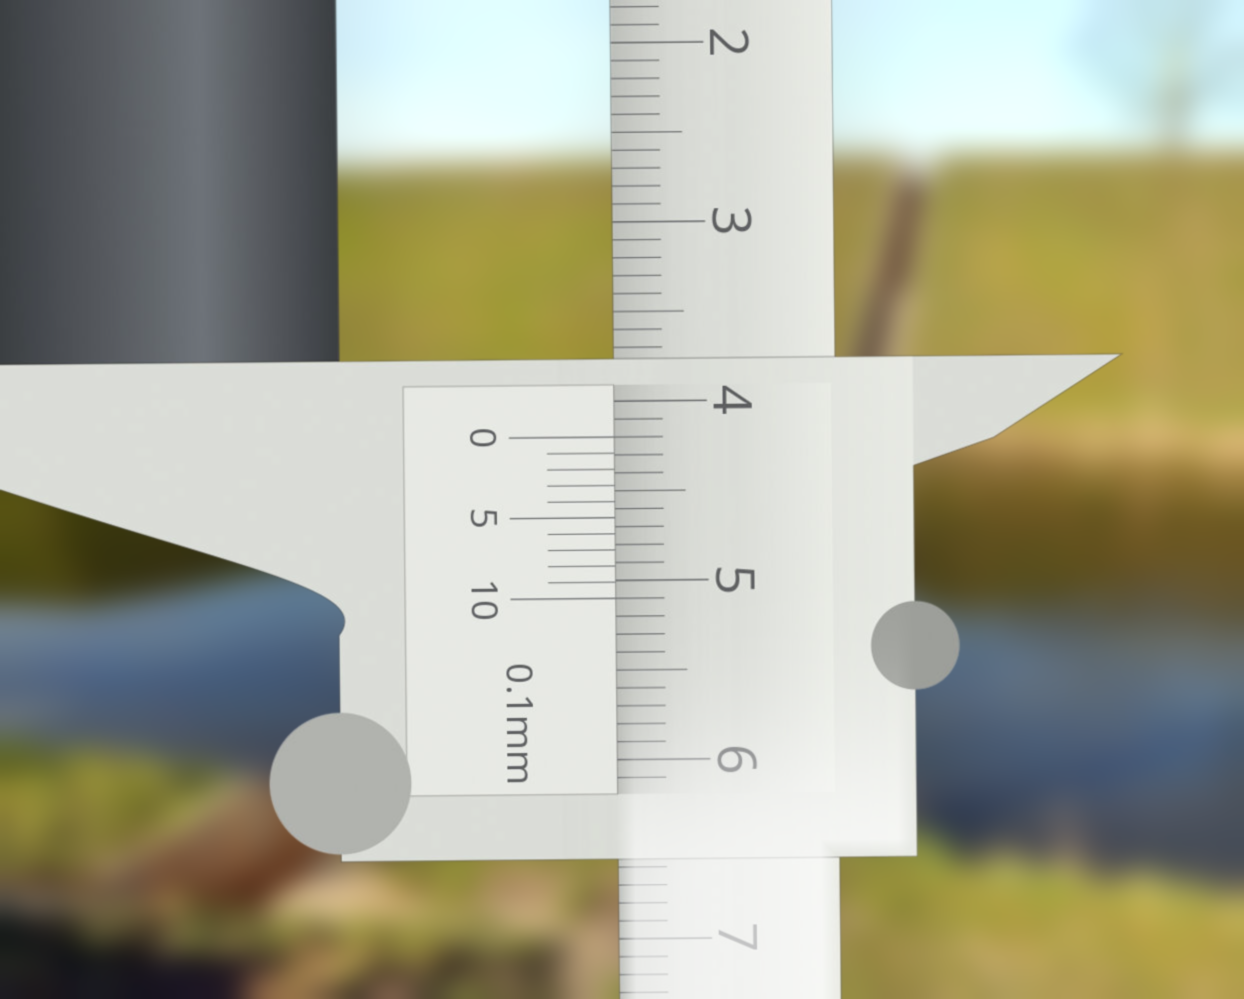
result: 42.0 mm
